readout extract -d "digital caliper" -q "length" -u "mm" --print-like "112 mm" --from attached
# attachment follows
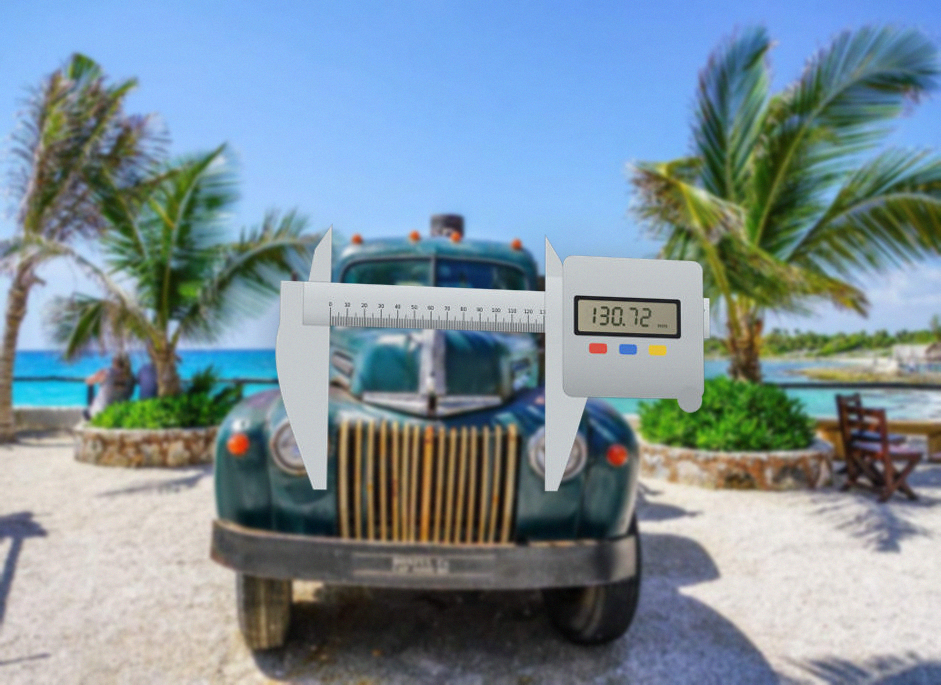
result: 130.72 mm
